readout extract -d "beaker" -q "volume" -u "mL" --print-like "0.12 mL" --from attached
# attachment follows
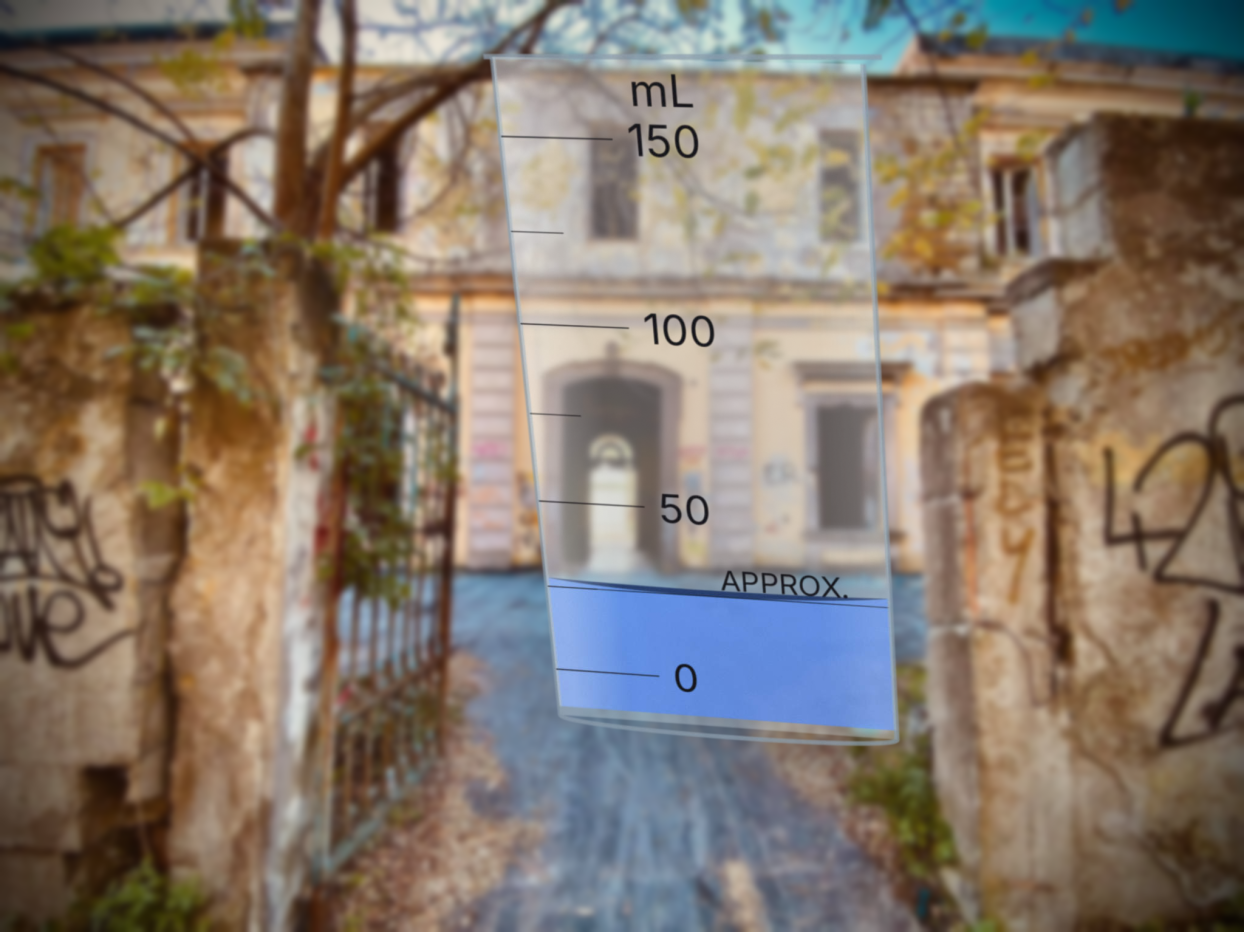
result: 25 mL
